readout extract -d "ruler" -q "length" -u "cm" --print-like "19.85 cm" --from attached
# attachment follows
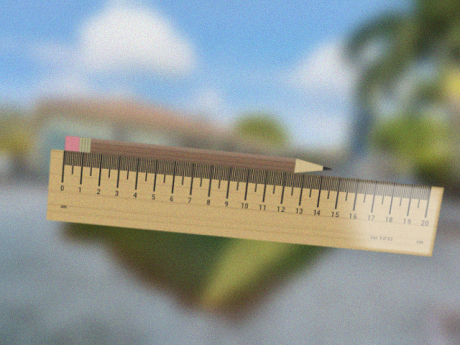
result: 14.5 cm
